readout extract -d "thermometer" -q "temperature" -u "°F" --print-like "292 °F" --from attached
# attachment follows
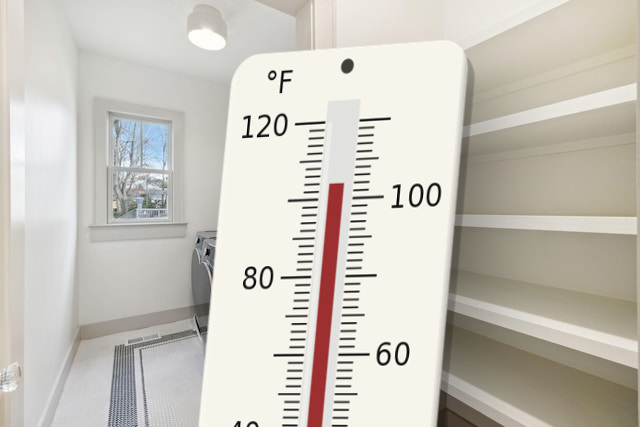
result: 104 °F
